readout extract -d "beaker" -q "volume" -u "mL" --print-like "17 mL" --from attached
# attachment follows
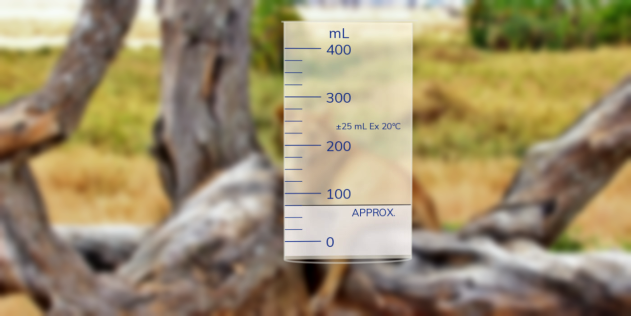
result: 75 mL
